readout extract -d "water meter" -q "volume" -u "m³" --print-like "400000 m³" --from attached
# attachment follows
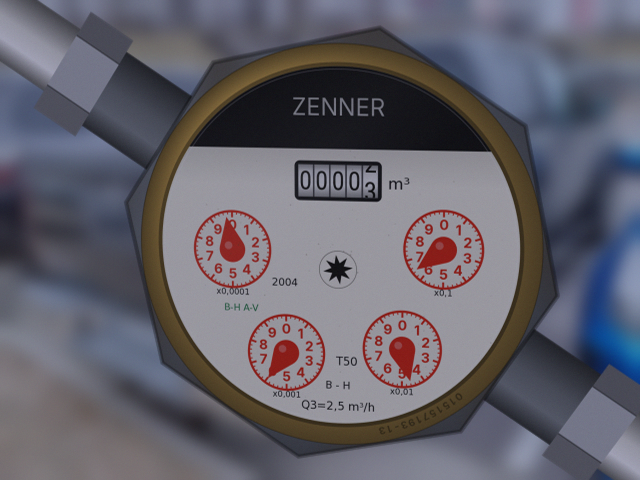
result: 2.6459 m³
